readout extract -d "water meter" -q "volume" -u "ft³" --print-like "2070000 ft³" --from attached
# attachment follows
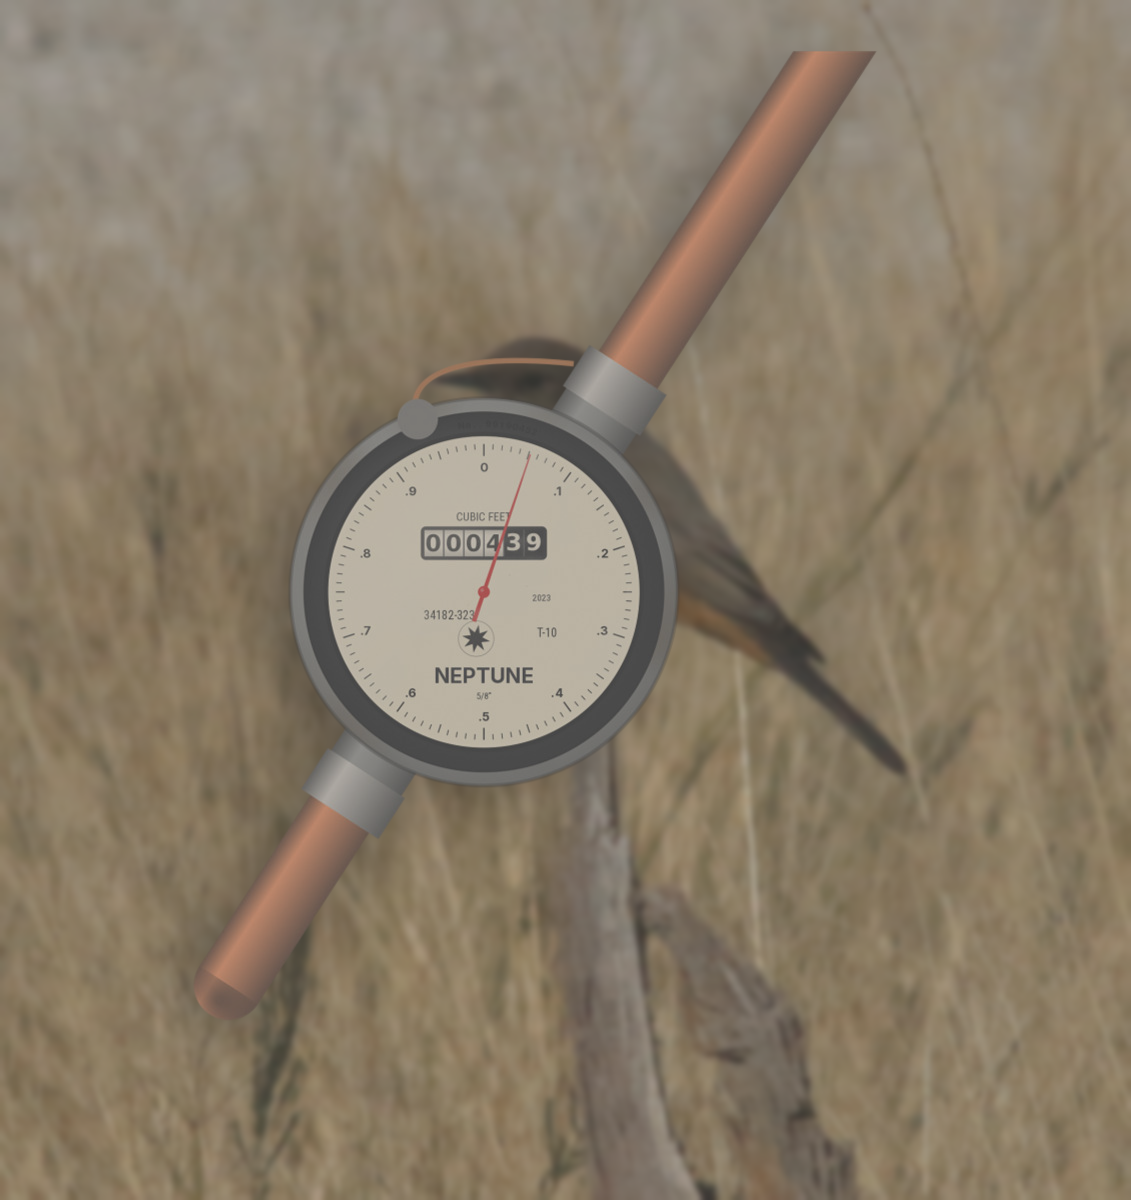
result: 439.05 ft³
